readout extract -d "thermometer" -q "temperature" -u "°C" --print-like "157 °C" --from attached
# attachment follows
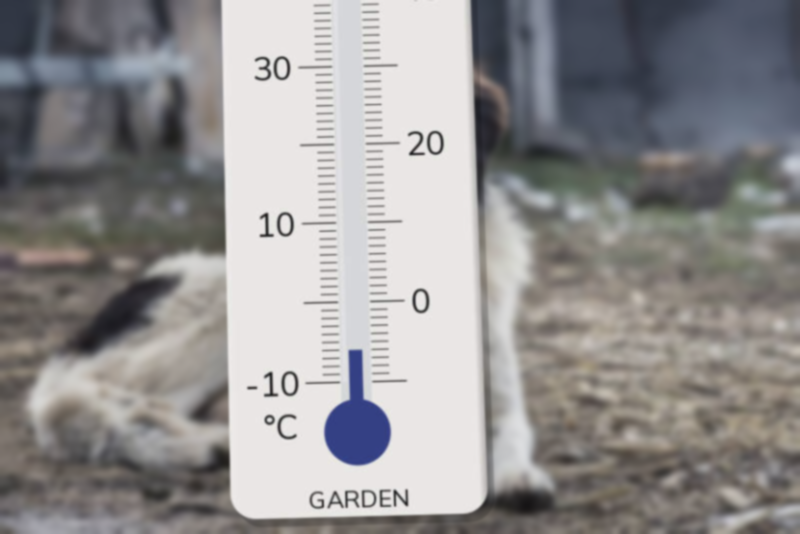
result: -6 °C
